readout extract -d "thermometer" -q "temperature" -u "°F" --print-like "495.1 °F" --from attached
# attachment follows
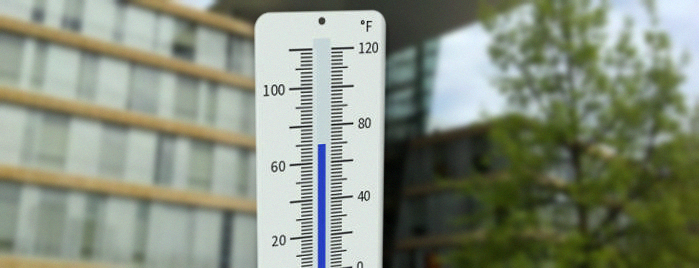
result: 70 °F
